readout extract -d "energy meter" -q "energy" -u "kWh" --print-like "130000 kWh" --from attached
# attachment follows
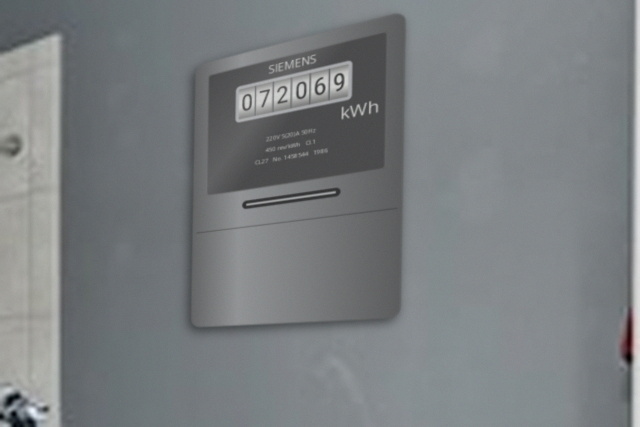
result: 72069 kWh
